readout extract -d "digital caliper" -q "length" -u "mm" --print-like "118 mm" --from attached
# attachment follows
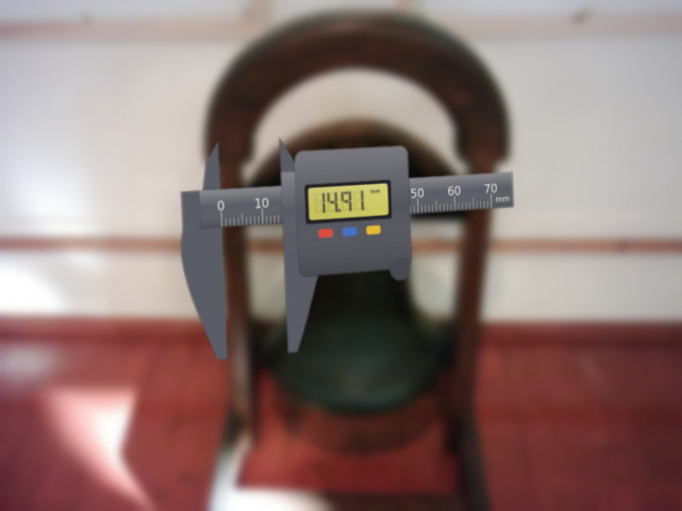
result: 14.91 mm
